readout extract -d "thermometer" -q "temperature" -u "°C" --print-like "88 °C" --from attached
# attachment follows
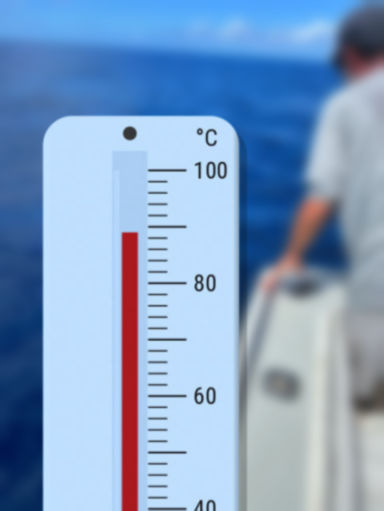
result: 89 °C
